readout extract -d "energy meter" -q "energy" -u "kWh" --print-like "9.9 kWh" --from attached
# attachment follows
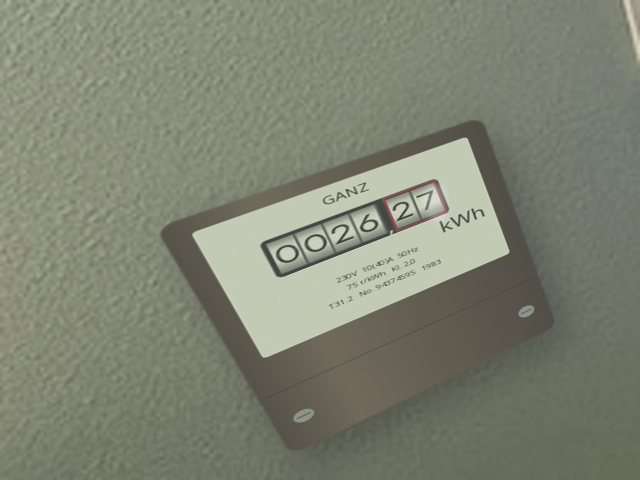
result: 26.27 kWh
